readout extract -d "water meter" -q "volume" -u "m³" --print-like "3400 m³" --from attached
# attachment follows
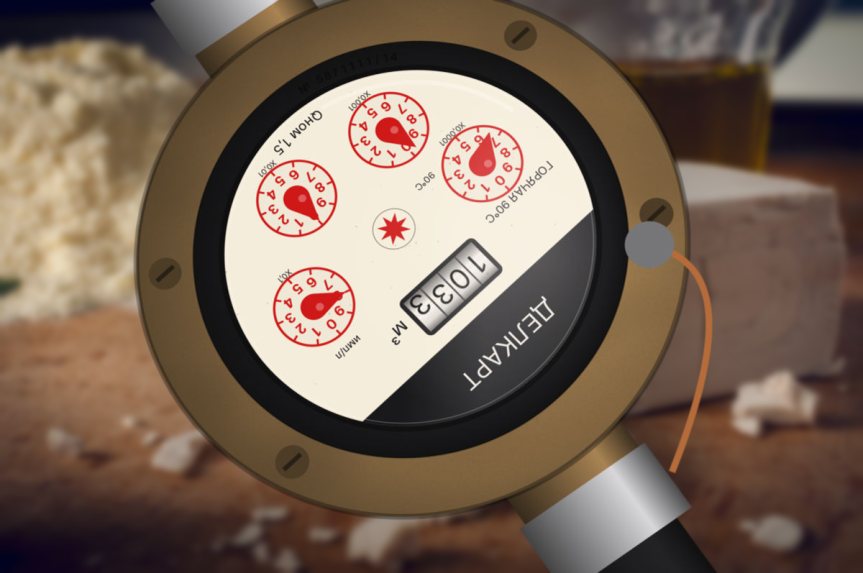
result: 1032.7996 m³
